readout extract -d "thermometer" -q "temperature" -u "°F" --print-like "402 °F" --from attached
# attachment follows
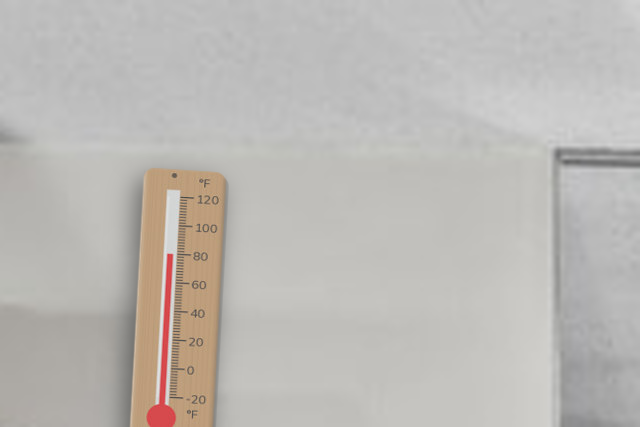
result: 80 °F
